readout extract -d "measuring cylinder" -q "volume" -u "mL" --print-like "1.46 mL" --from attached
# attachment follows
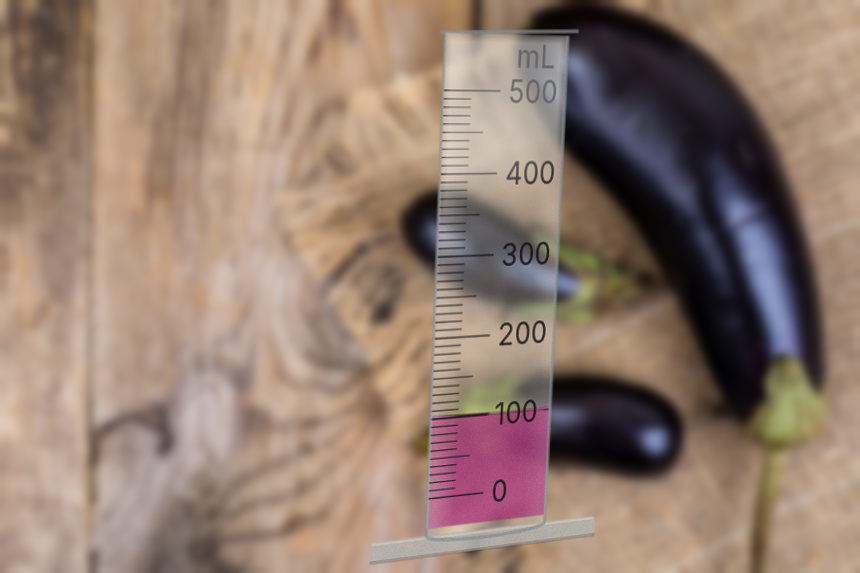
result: 100 mL
